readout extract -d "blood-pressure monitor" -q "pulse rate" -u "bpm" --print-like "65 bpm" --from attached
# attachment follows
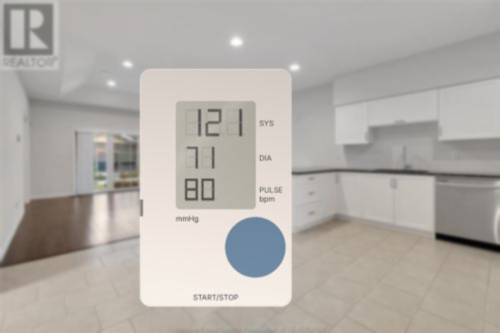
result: 80 bpm
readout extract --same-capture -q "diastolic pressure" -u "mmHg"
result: 71 mmHg
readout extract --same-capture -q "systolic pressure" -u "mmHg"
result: 121 mmHg
